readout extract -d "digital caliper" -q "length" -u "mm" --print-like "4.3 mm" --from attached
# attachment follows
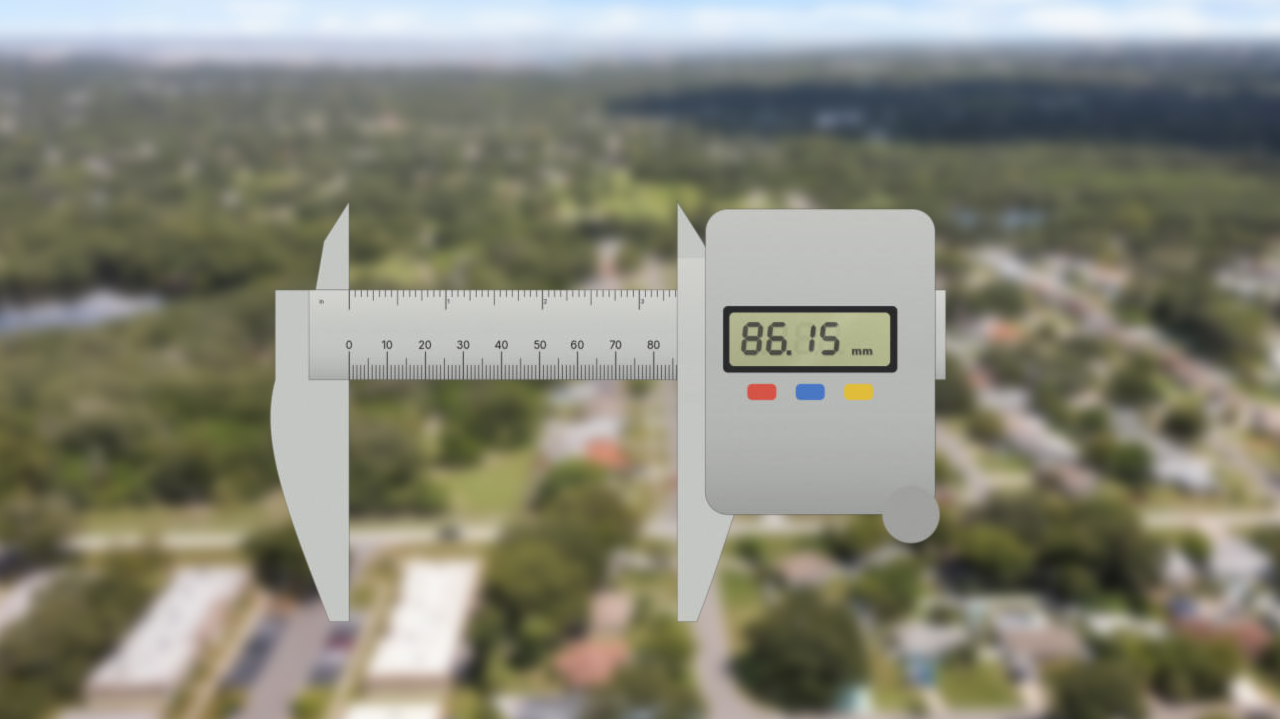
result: 86.15 mm
